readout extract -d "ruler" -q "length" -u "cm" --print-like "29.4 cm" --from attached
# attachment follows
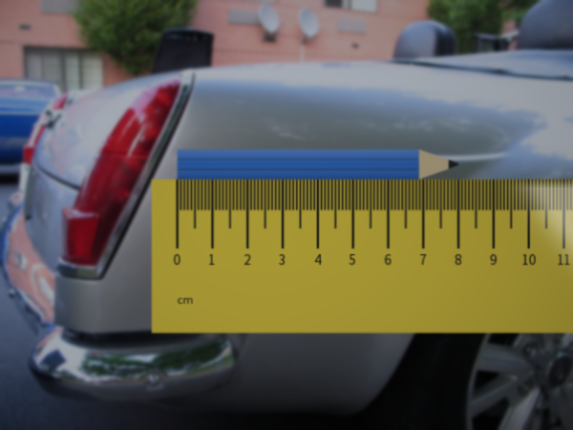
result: 8 cm
